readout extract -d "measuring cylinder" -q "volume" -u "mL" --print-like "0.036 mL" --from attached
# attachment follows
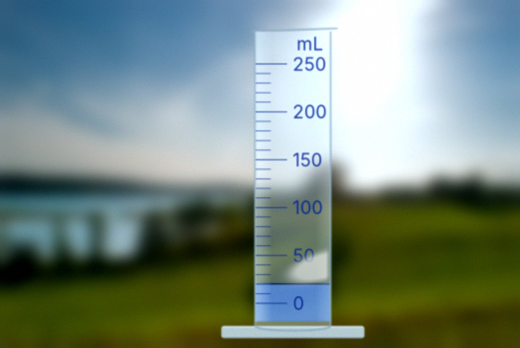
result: 20 mL
